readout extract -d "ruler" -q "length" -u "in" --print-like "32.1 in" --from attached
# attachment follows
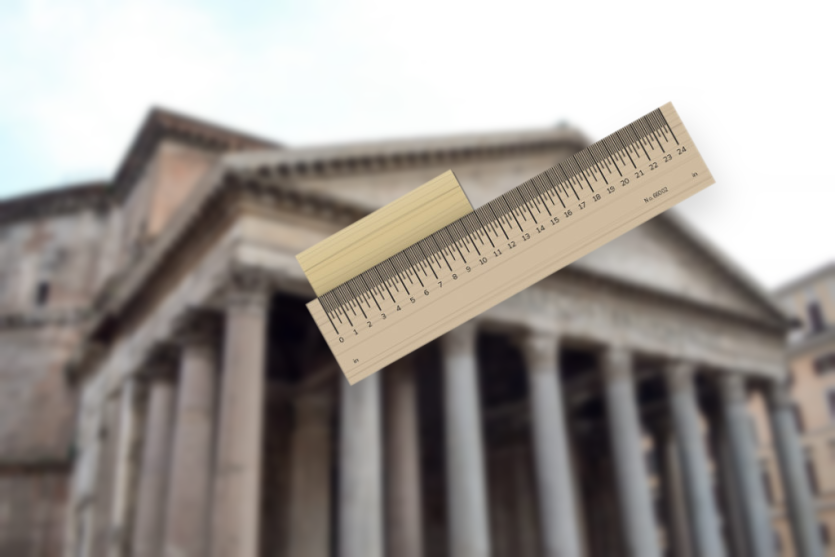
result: 11 in
